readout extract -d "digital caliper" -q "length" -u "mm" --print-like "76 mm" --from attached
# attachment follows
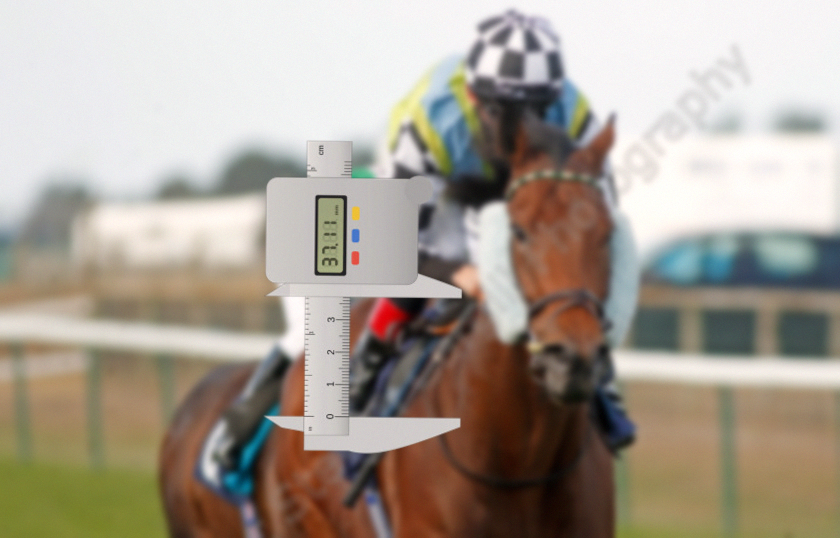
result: 37.11 mm
